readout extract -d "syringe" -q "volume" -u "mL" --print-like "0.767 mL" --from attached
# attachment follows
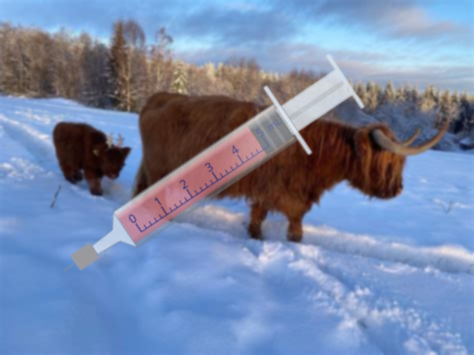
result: 4.8 mL
